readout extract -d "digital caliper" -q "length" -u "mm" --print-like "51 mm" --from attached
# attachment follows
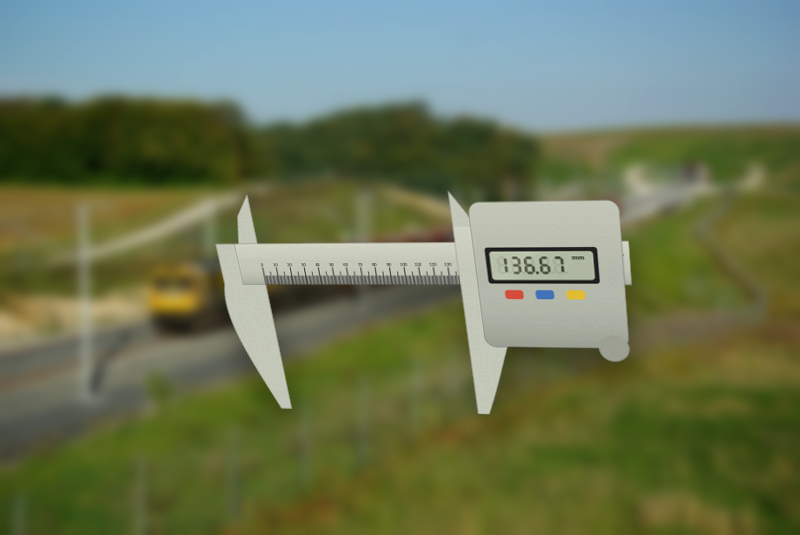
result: 136.67 mm
